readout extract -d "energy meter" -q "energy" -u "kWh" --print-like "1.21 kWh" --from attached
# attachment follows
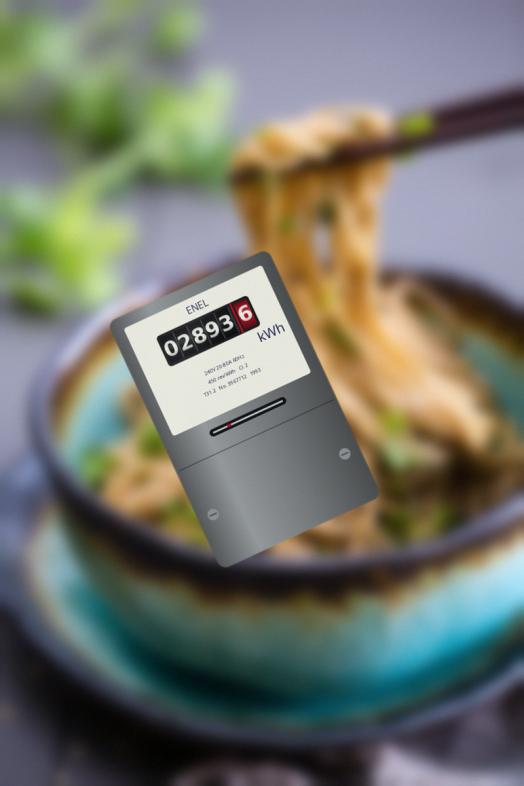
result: 2893.6 kWh
